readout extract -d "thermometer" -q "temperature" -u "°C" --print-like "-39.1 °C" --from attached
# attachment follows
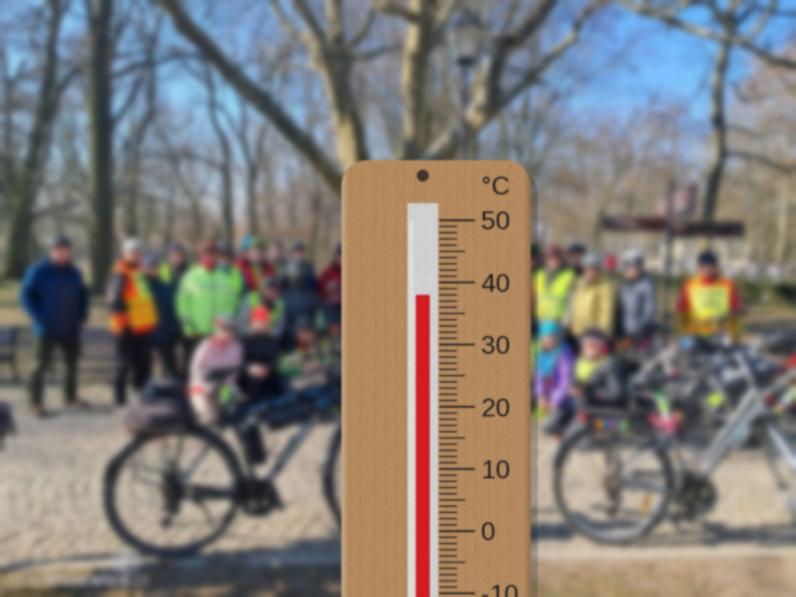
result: 38 °C
